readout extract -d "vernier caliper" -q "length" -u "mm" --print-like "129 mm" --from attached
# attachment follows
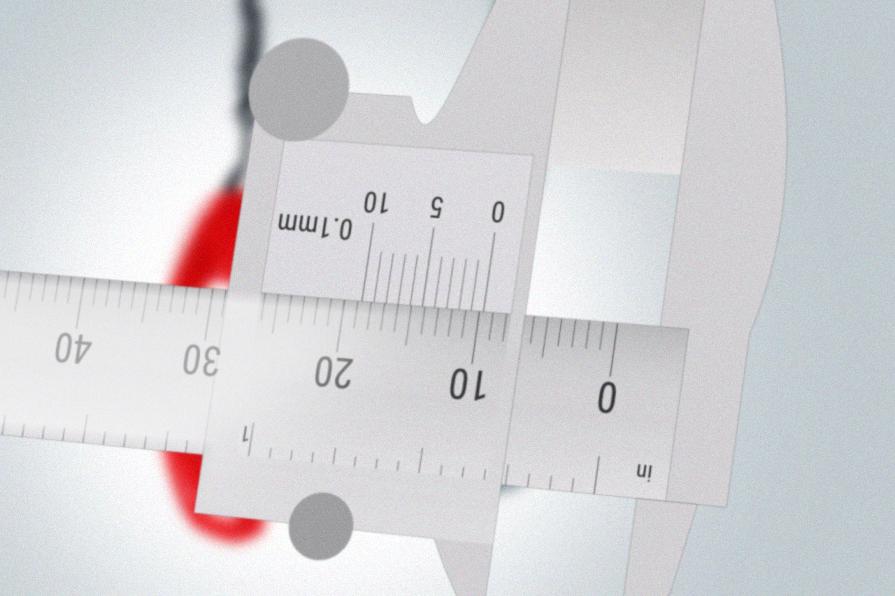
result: 9.7 mm
